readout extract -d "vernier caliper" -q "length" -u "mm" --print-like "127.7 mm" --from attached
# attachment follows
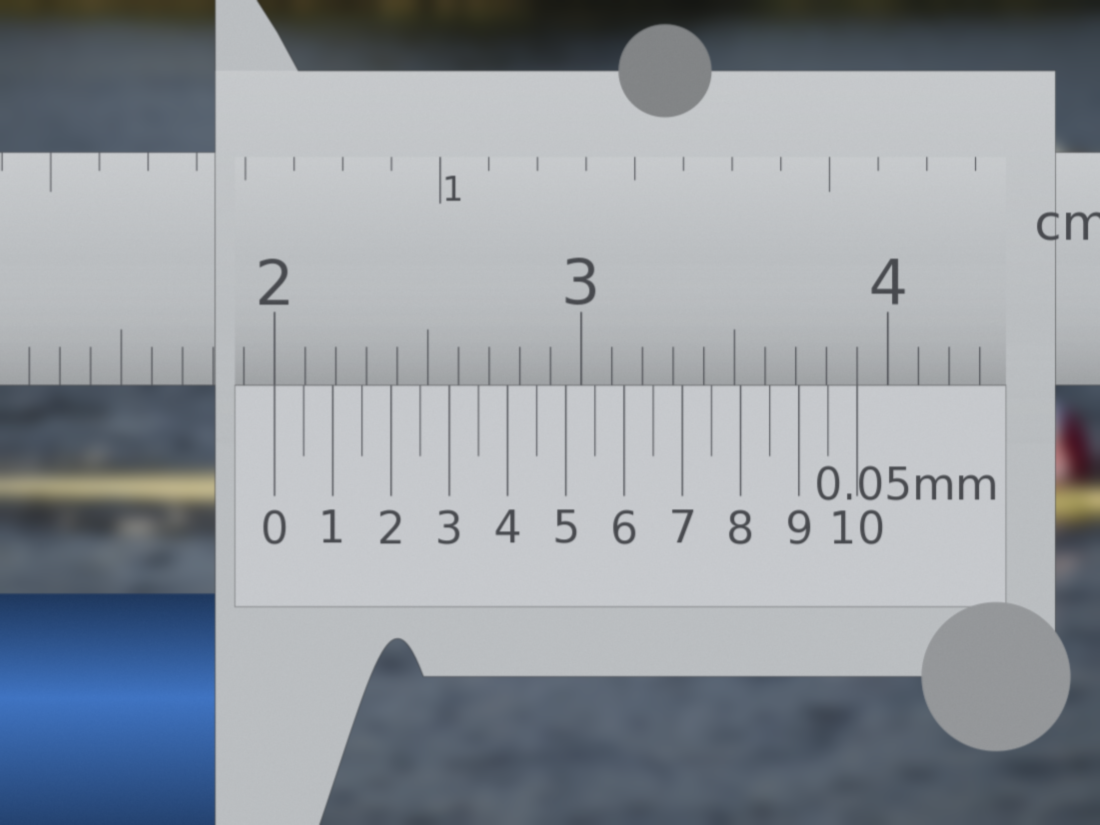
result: 20.00 mm
